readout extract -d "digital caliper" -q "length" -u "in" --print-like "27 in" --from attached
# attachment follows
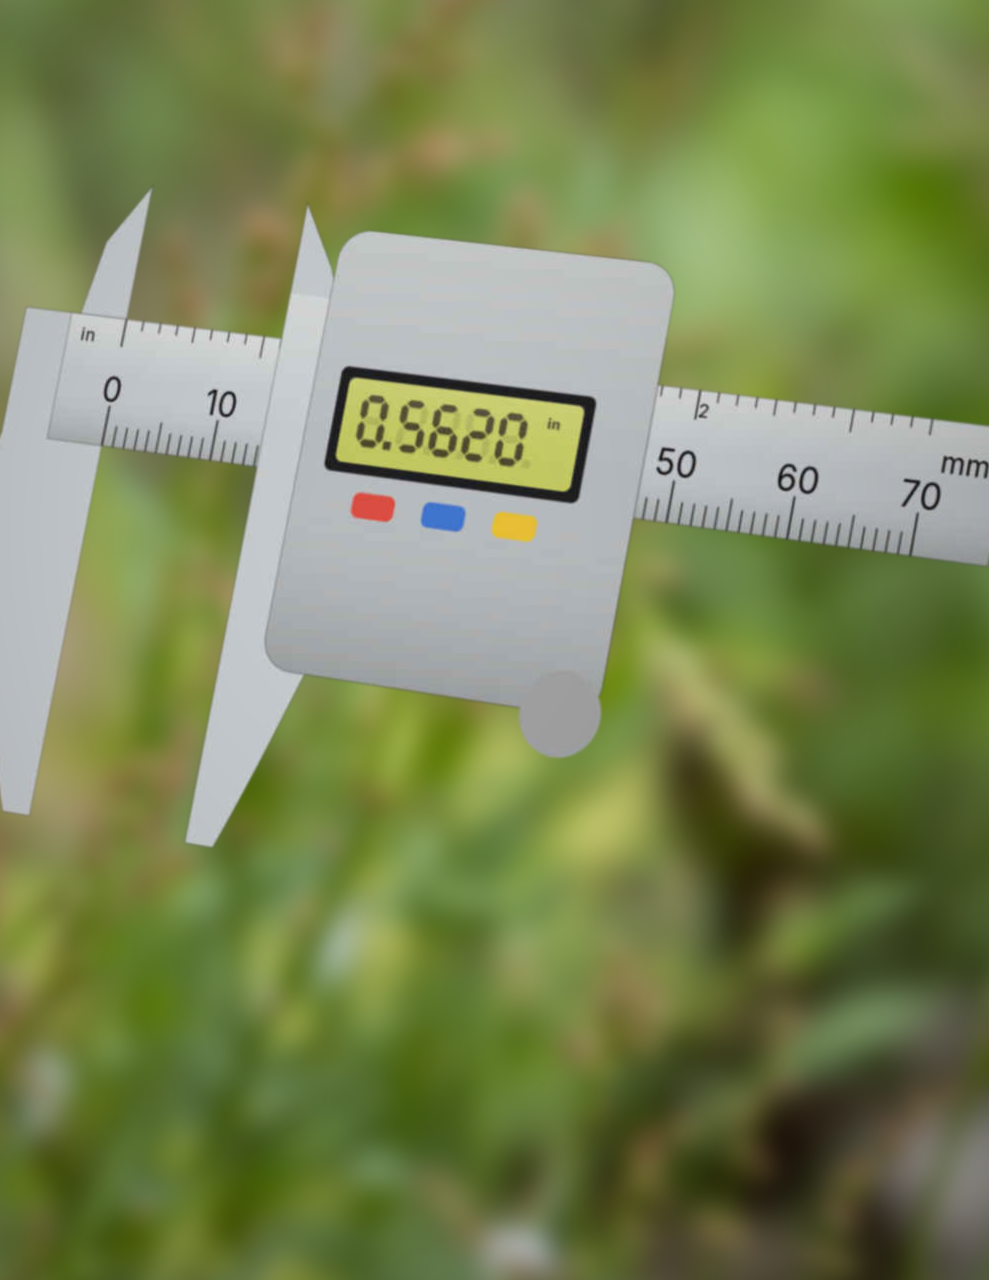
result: 0.5620 in
